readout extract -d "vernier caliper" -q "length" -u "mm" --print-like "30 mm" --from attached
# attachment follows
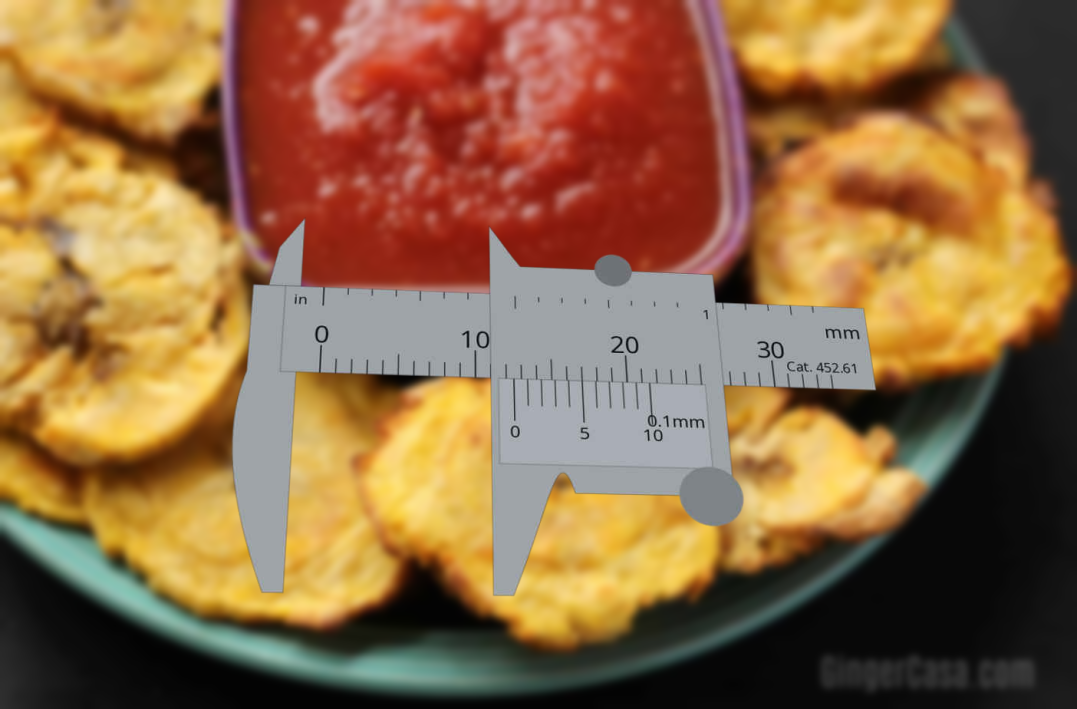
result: 12.5 mm
